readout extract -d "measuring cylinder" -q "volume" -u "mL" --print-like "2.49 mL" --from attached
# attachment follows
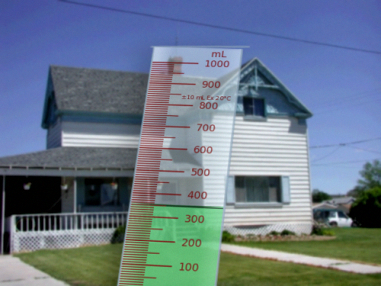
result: 350 mL
